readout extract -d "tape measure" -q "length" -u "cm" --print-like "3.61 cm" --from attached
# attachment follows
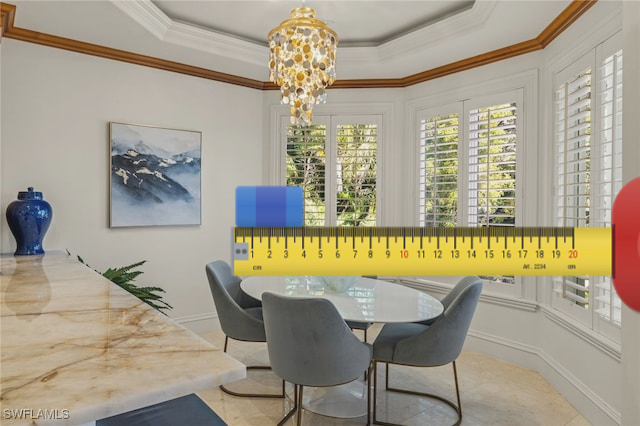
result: 4 cm
